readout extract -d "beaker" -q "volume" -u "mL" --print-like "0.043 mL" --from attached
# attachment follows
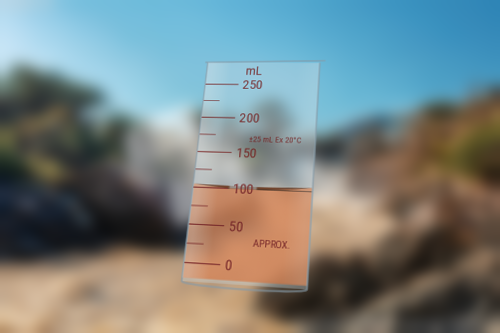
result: 100 mL
